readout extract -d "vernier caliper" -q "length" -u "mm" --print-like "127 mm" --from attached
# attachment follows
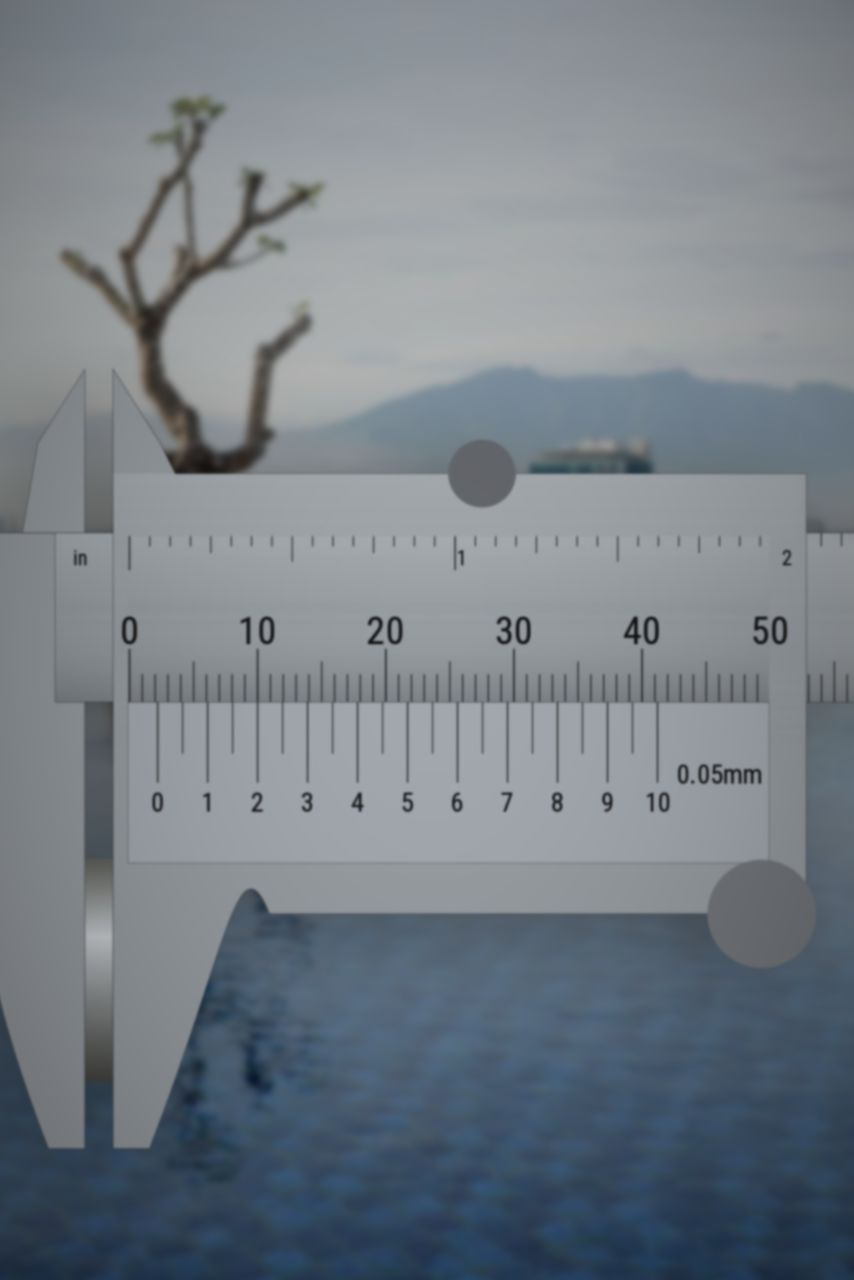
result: 2.2 mm
